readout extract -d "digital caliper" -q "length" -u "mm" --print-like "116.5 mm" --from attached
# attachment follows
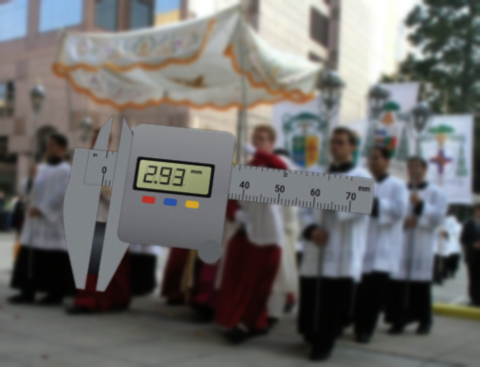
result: 2.93 mm
